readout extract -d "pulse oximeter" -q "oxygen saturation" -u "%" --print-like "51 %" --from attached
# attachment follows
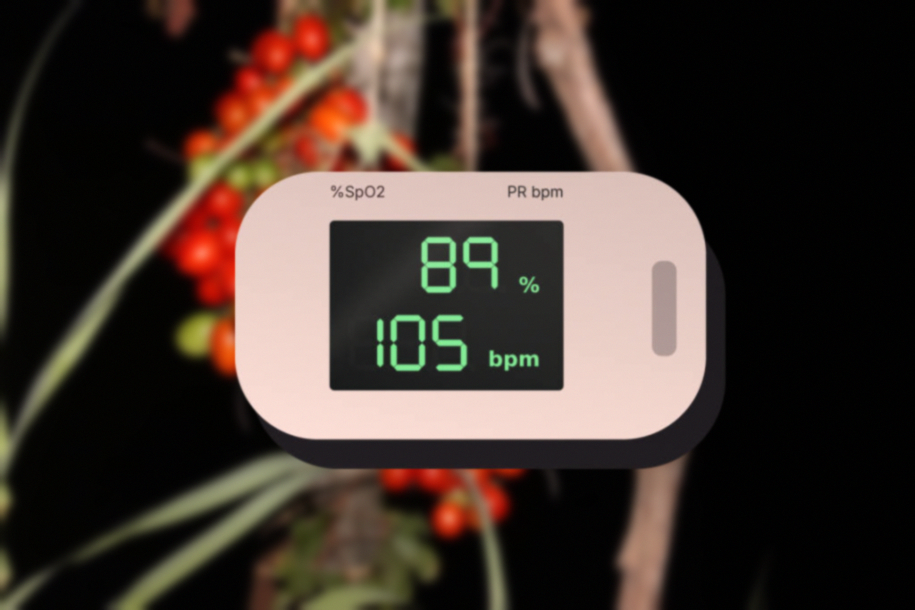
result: 89 %
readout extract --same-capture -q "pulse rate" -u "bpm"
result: 105 bpm
